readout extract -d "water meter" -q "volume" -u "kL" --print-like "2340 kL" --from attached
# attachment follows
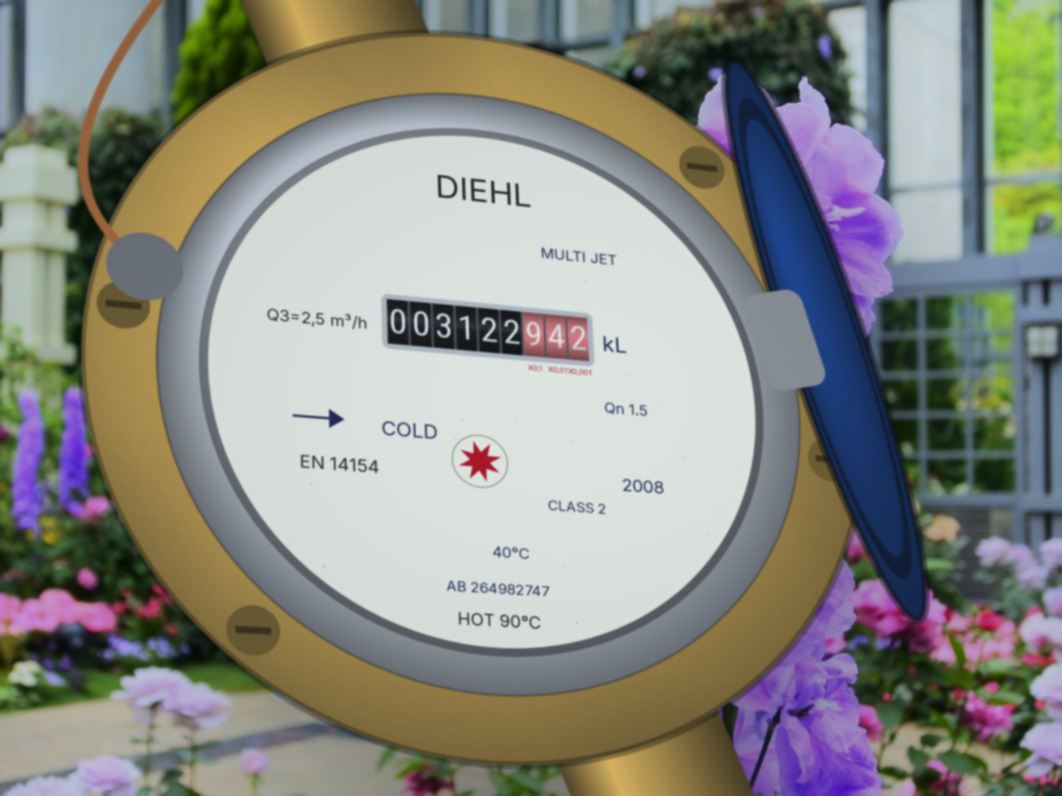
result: 3122.942 kL
